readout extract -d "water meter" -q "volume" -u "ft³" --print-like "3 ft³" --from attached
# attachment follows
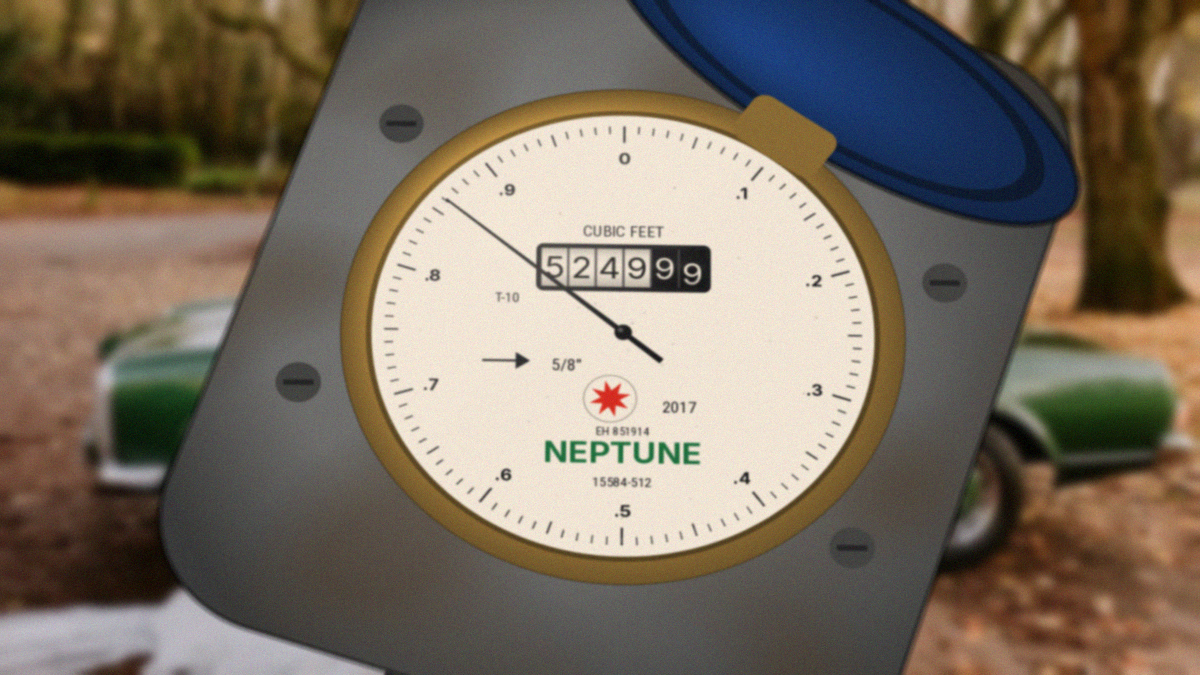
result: 524998.86 ft³
